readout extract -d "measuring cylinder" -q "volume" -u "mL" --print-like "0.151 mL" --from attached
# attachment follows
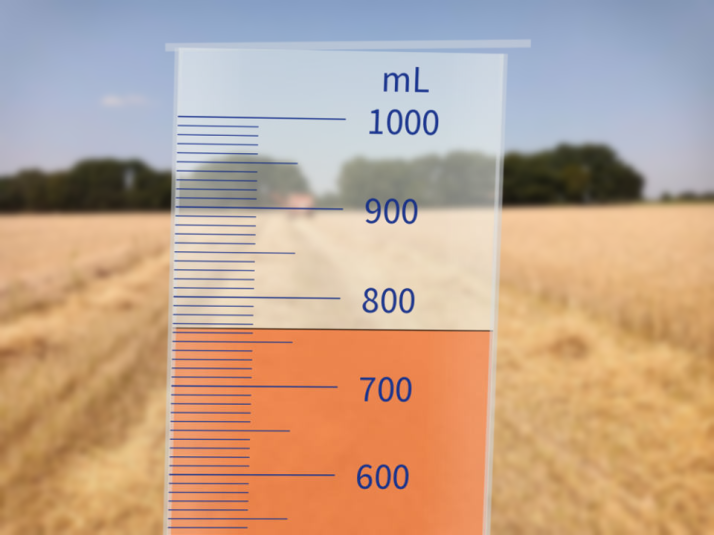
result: 765 mL
